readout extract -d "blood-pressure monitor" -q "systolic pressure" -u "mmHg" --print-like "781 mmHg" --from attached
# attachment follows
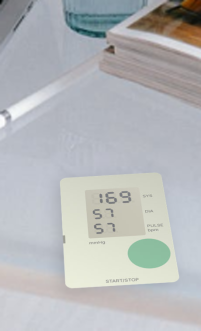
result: 169 mmHg
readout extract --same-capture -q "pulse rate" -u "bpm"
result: 57 bpm
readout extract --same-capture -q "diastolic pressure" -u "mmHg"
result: 57 mmHg
